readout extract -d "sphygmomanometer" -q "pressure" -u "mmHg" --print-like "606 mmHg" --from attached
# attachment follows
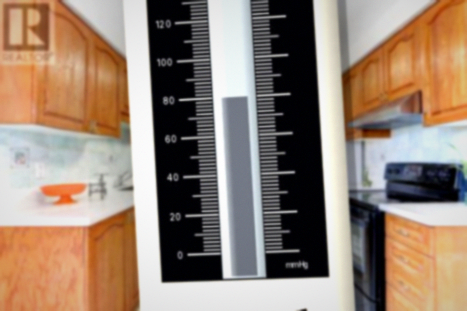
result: 80 mmHg
